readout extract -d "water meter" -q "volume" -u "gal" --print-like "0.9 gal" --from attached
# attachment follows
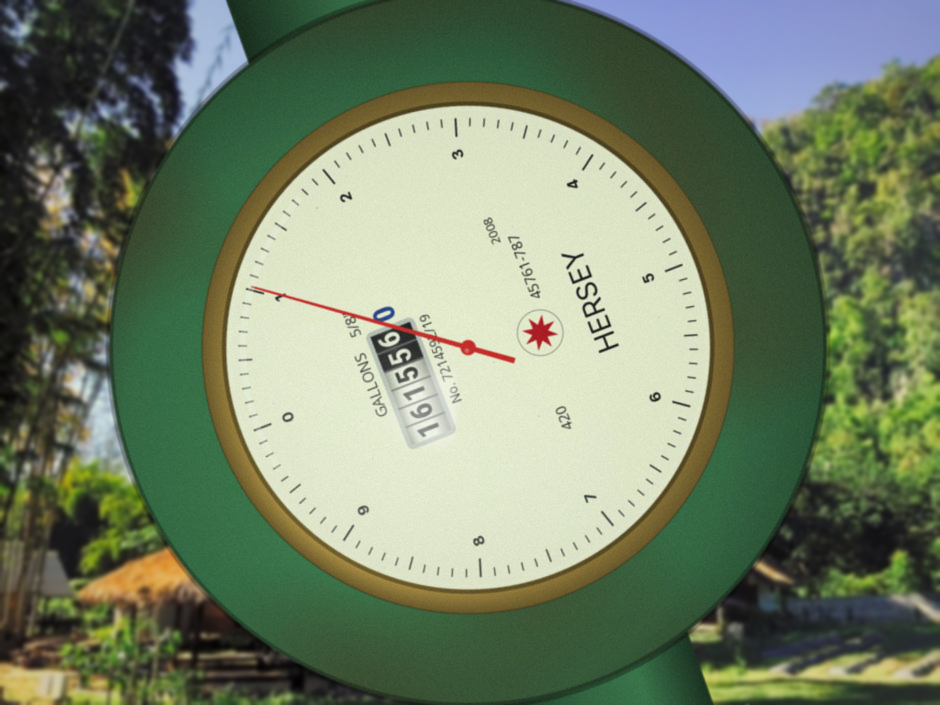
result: 1615561.0 gal
